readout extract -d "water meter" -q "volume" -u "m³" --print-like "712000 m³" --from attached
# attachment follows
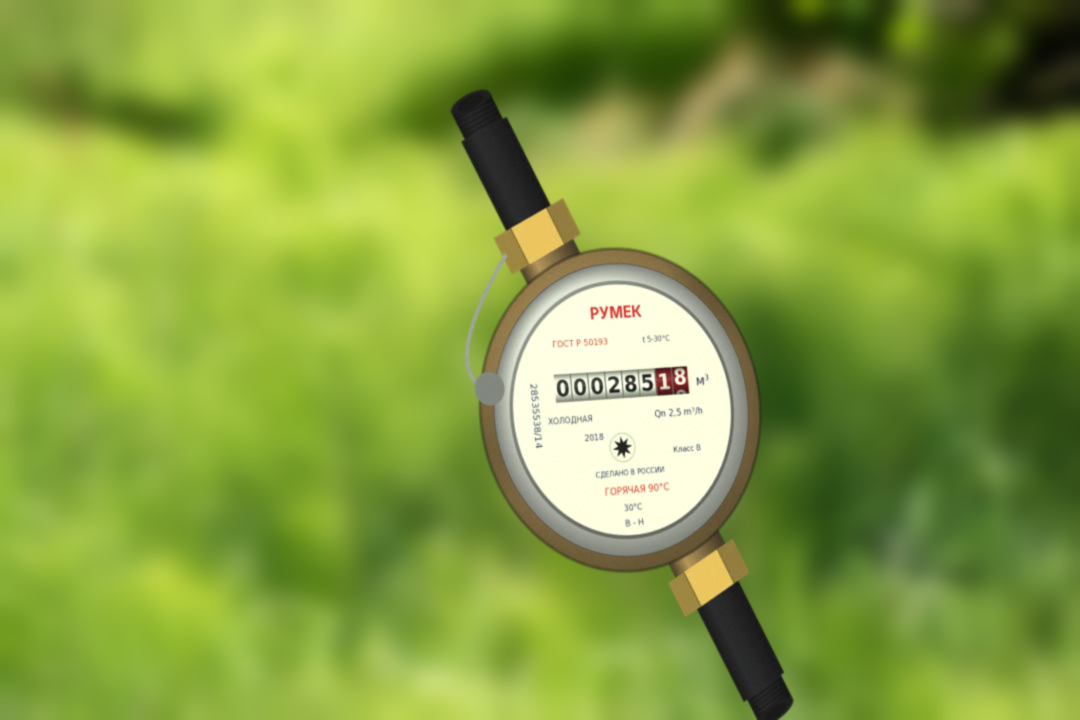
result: 285.18 m³
